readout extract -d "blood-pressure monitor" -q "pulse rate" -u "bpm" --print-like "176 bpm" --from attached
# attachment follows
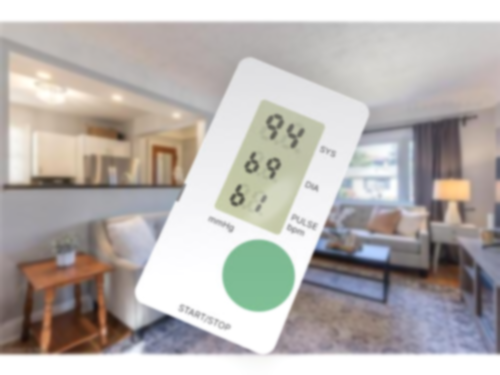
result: 61 bpm
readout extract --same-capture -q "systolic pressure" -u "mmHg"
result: 94 mmHg
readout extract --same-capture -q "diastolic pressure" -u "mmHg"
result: 69 mmHg
